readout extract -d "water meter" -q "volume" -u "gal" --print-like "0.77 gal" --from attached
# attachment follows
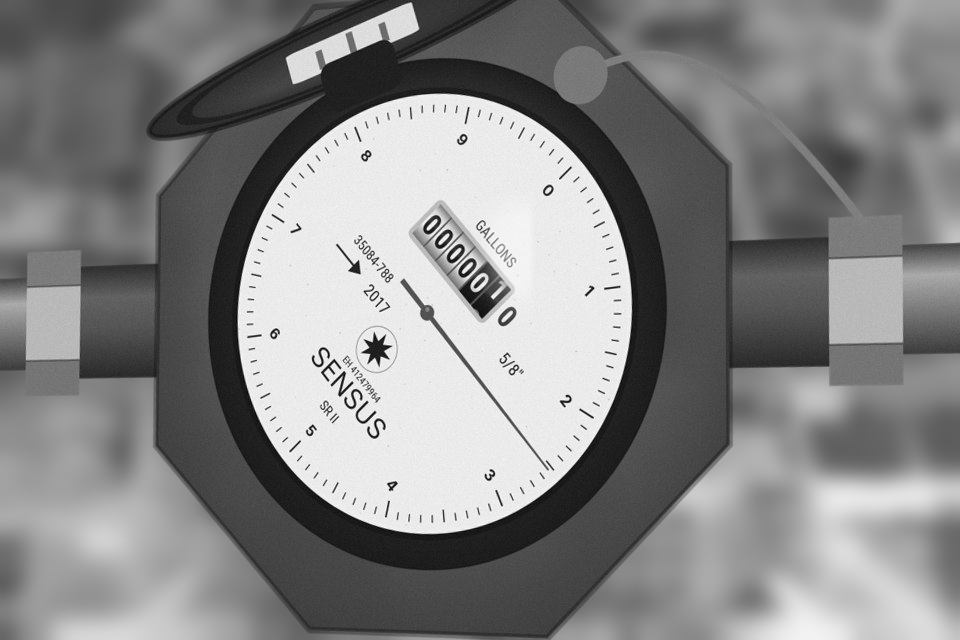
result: 12.5 gal
